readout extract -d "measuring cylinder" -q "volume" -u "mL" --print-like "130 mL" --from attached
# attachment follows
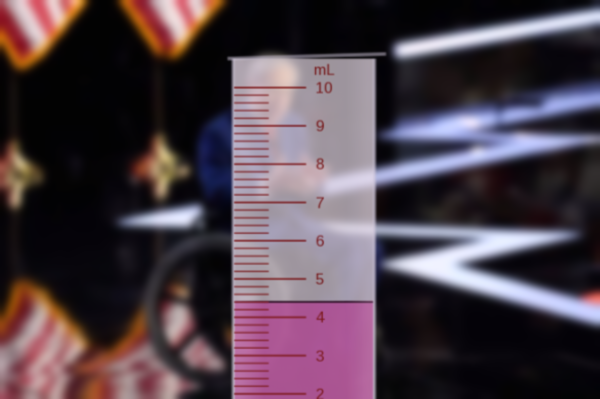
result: 4.4 mL
